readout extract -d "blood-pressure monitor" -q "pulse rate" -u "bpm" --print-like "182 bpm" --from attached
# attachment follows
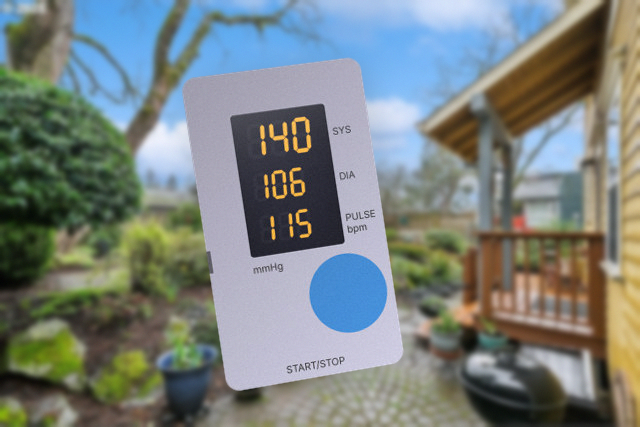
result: 115 bpm
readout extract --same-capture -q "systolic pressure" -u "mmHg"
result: 140 mmHg
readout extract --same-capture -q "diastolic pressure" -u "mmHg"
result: 106 mmHg
